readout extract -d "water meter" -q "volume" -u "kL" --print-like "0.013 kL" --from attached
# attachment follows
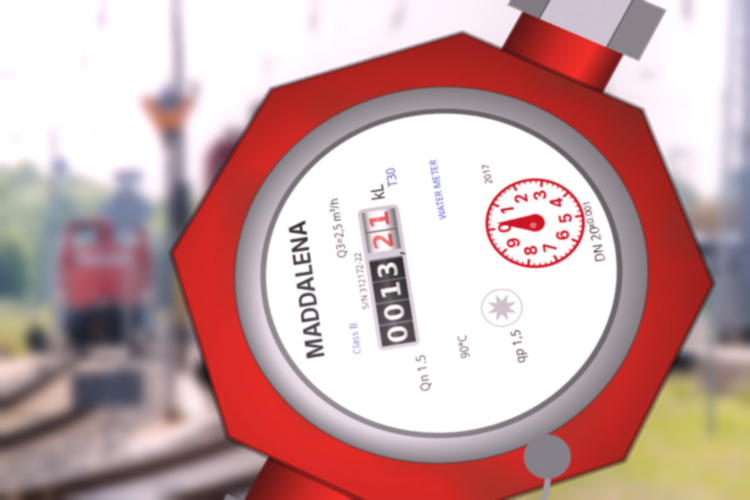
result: 13.210 kL
